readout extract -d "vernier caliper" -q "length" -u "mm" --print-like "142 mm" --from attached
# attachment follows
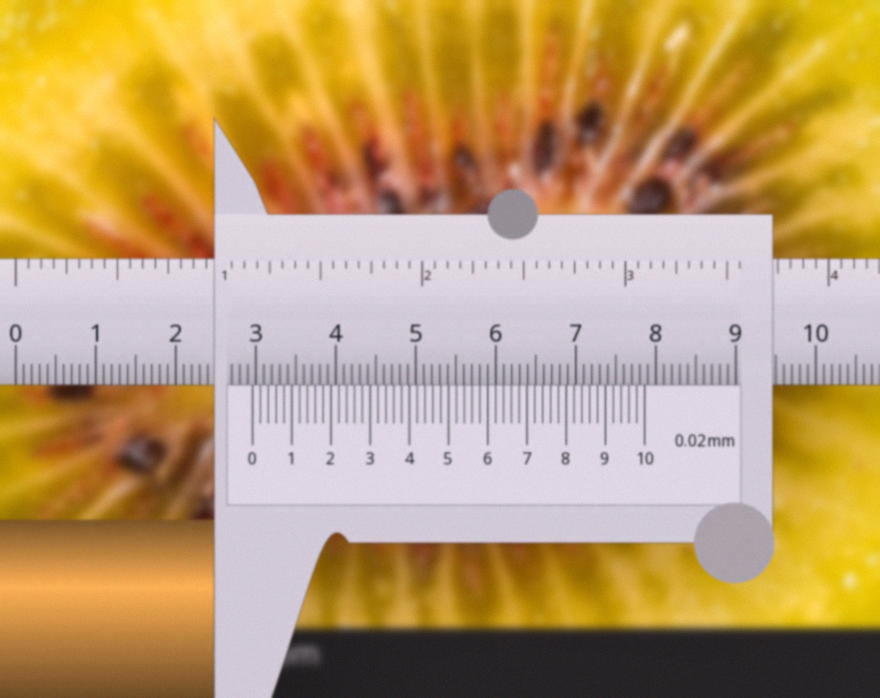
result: 29.6 mm
